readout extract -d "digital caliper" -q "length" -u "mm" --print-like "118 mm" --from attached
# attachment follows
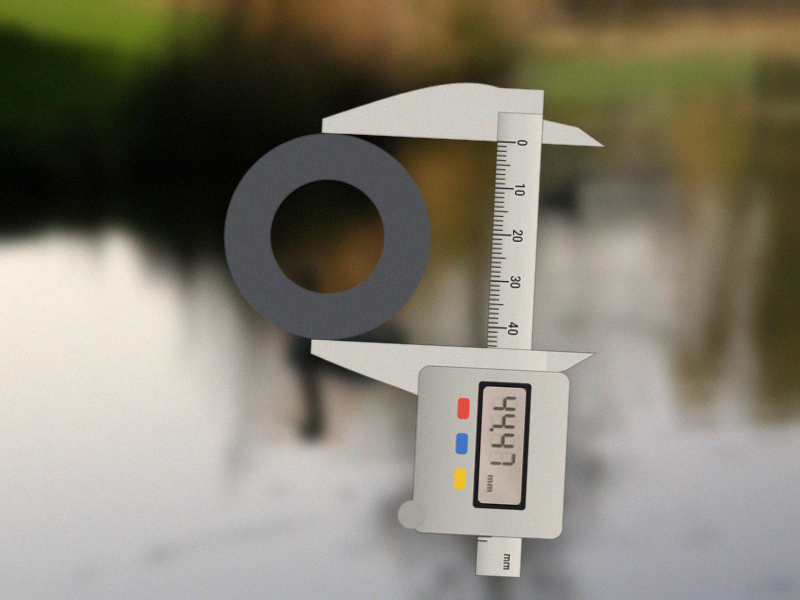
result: 44.47 mm
